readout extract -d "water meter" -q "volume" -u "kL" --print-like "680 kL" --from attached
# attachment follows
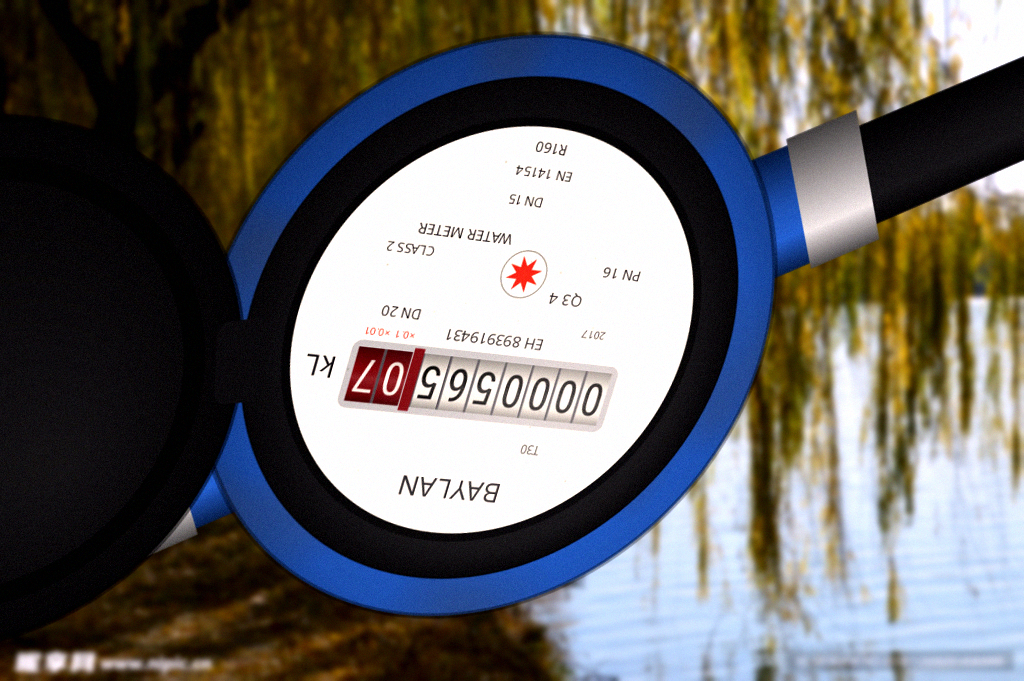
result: 565.07 kL
